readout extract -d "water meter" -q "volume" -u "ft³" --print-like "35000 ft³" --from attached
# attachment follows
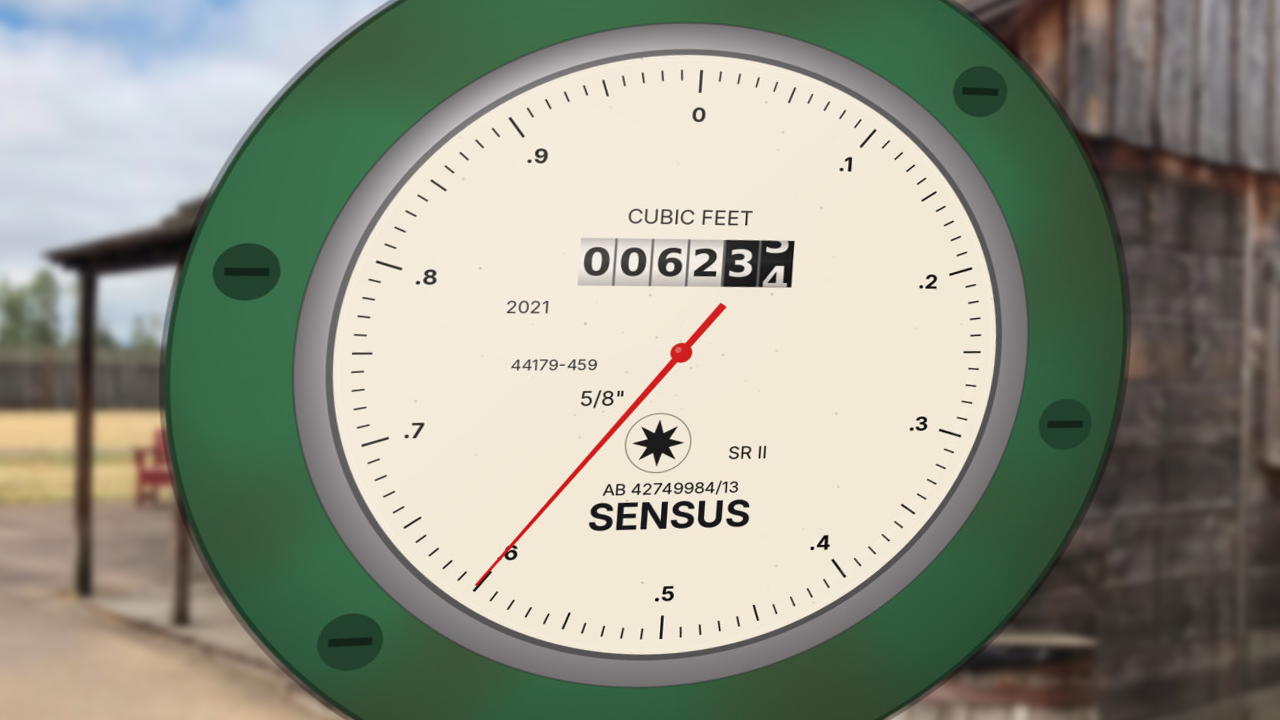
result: 6233.60 ft³
